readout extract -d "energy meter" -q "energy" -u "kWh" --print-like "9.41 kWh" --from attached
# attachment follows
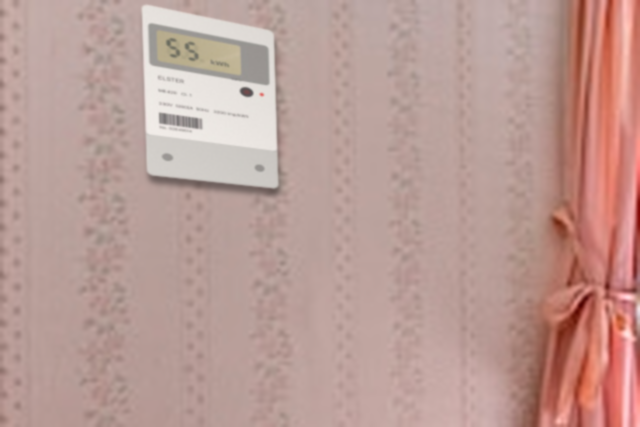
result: 55 kWh
